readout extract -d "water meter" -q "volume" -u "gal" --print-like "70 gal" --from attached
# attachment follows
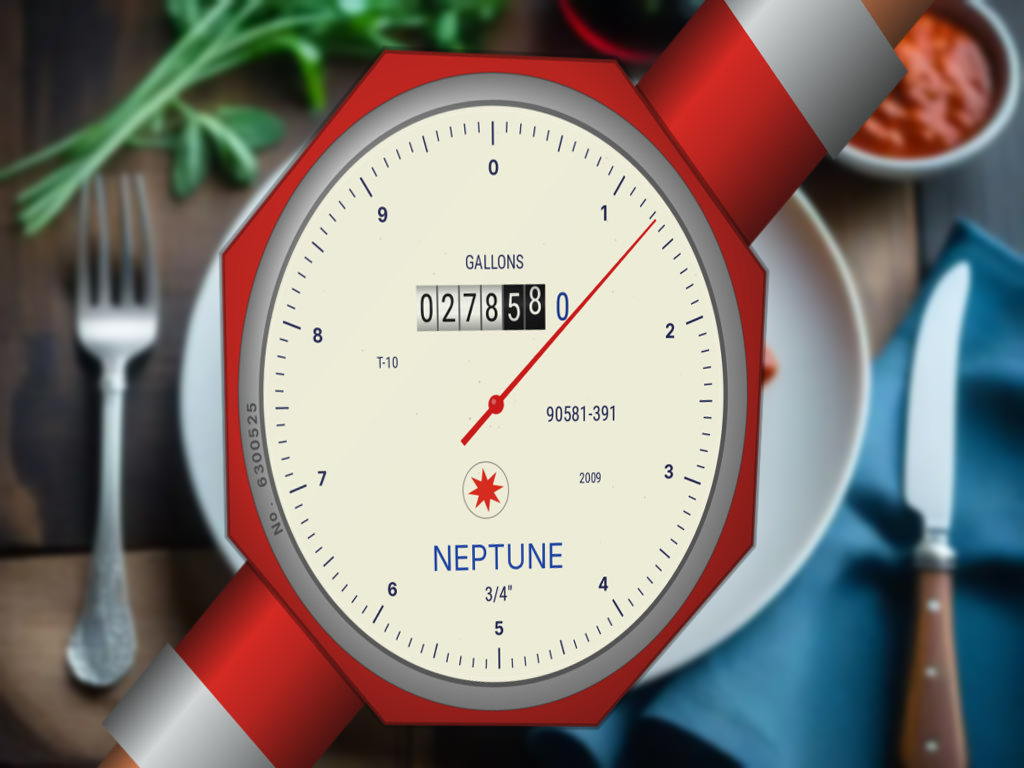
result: 278581.3 gal
